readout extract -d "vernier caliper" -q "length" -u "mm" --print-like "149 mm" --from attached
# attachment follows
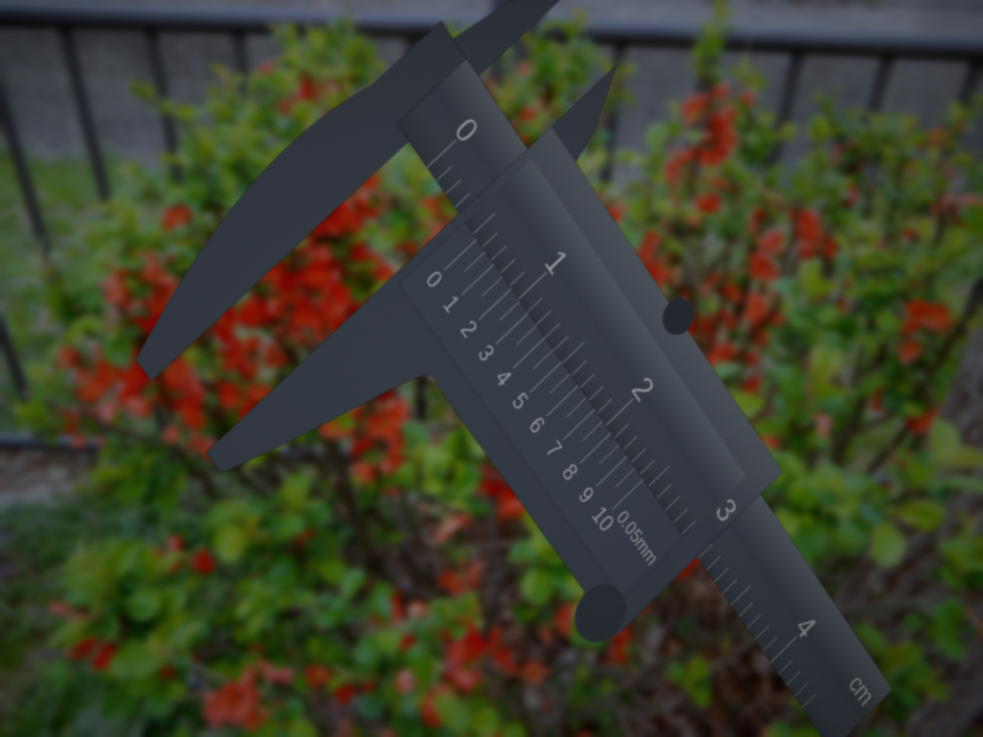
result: 5.4 mm
